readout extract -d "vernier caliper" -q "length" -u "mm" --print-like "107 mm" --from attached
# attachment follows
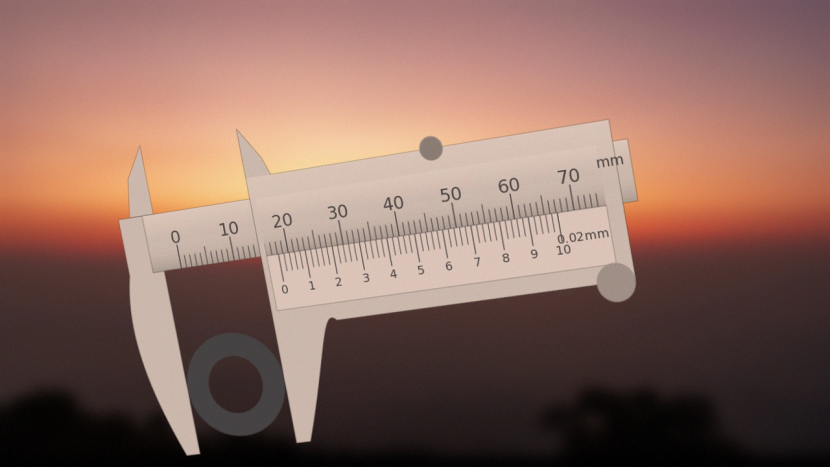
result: 18.2 mm
